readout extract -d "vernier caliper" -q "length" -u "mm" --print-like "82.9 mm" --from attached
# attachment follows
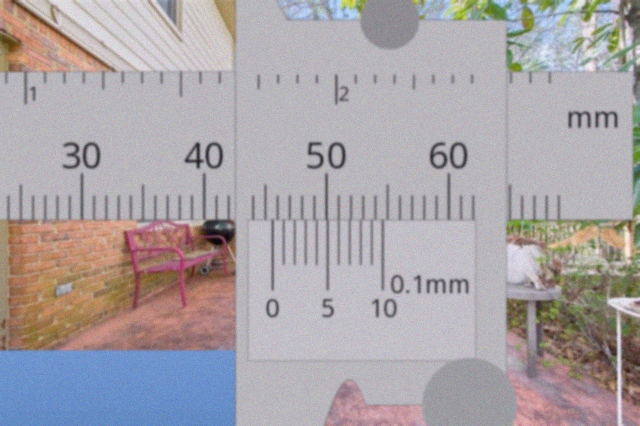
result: 45.6 mm
